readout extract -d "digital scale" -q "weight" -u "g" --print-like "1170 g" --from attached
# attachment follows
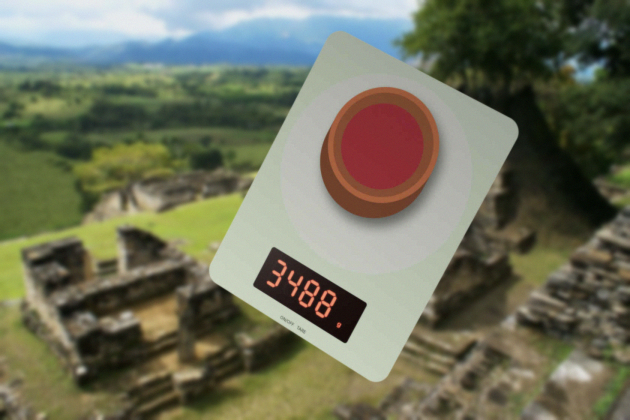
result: 3488 g
